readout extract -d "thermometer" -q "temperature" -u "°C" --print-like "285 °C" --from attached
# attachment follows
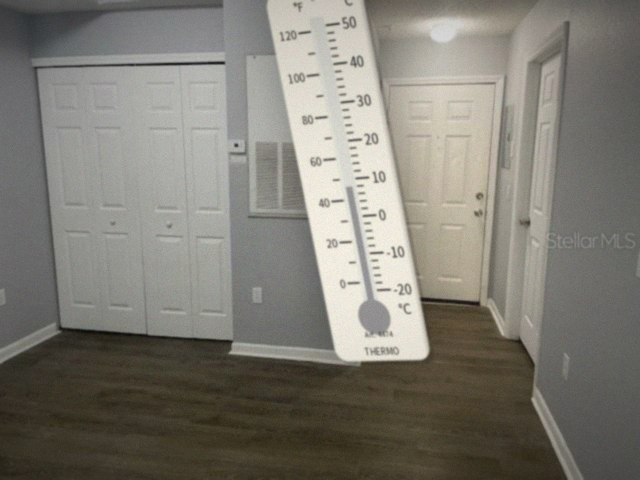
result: 8 °C
